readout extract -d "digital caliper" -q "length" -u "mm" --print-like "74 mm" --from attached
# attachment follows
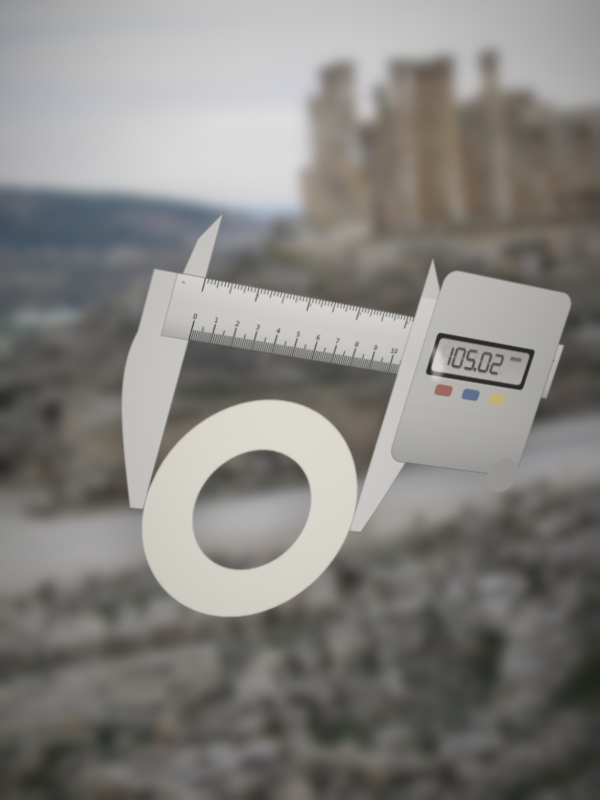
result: 105.02 mm
